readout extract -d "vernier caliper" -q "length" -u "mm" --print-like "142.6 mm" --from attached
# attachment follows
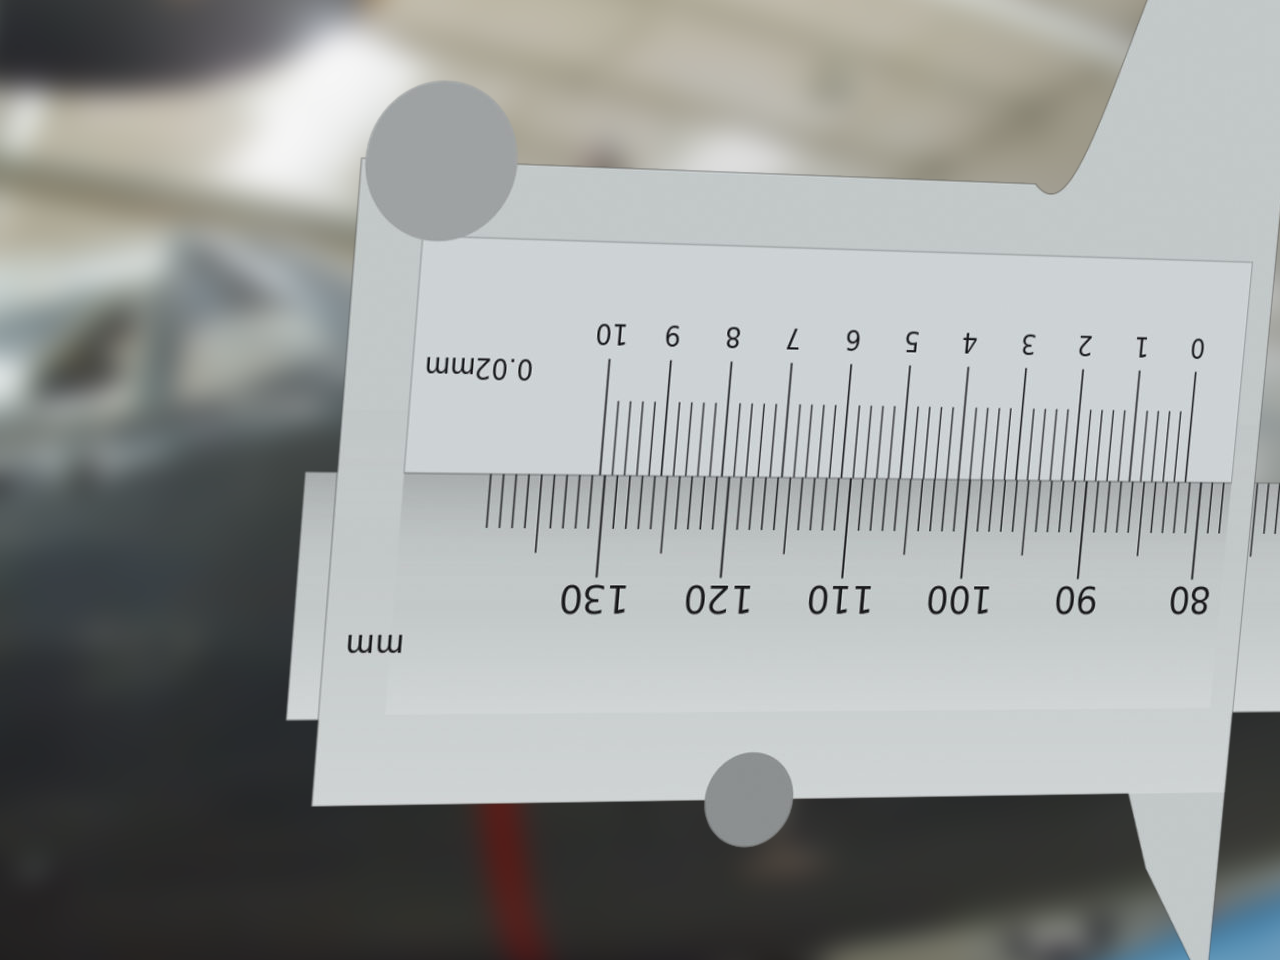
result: 81.4 mm
